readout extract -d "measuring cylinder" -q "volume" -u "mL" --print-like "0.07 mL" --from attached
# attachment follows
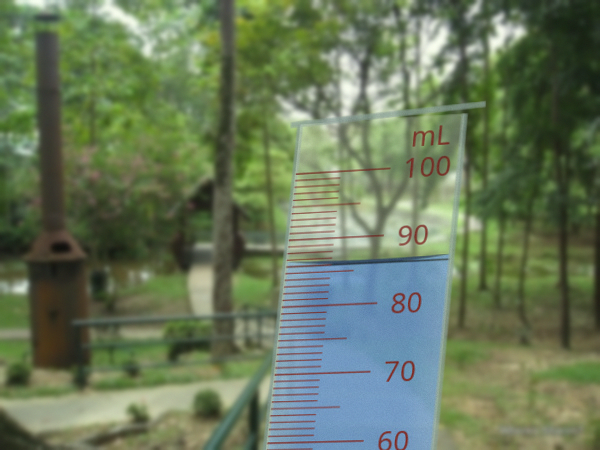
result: 86 mL
